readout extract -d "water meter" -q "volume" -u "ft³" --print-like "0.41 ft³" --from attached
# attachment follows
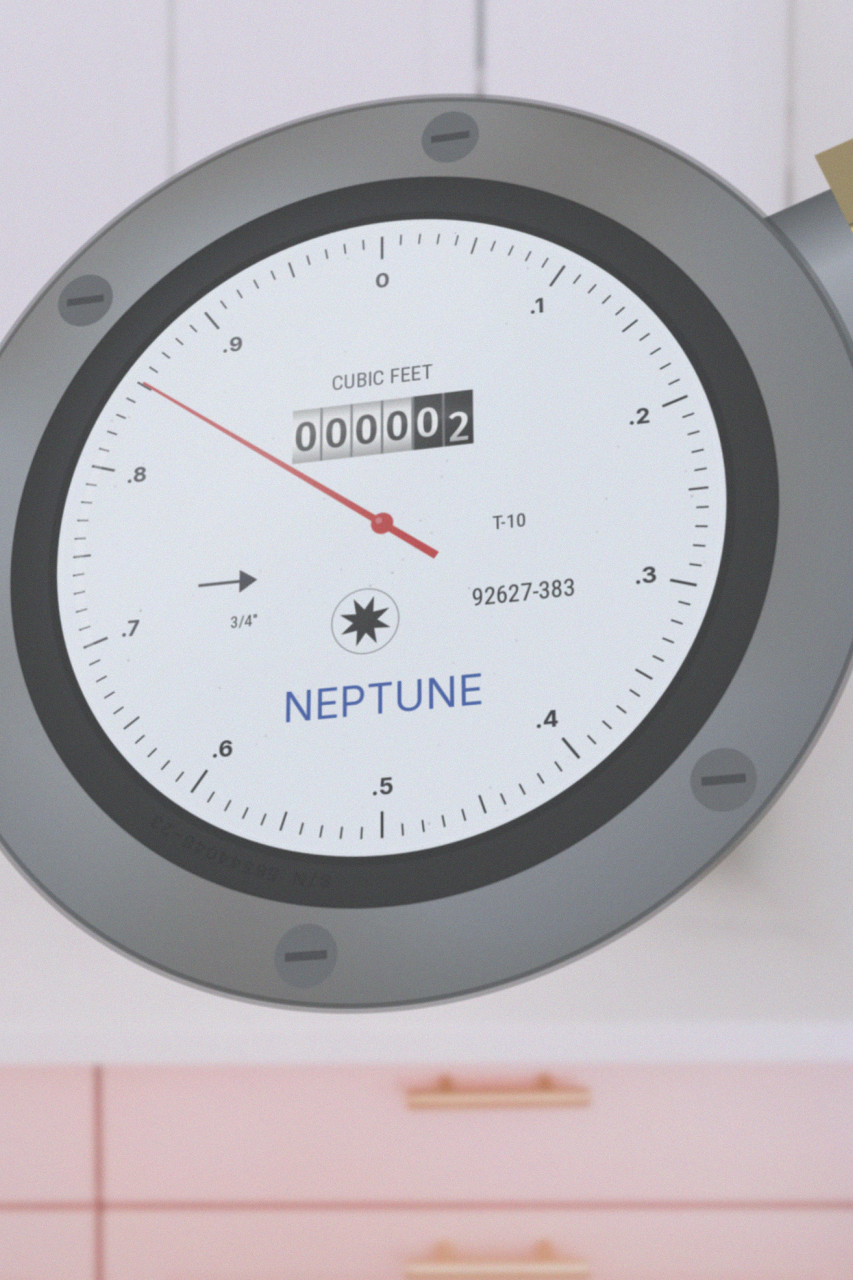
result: 1.85 ft³
